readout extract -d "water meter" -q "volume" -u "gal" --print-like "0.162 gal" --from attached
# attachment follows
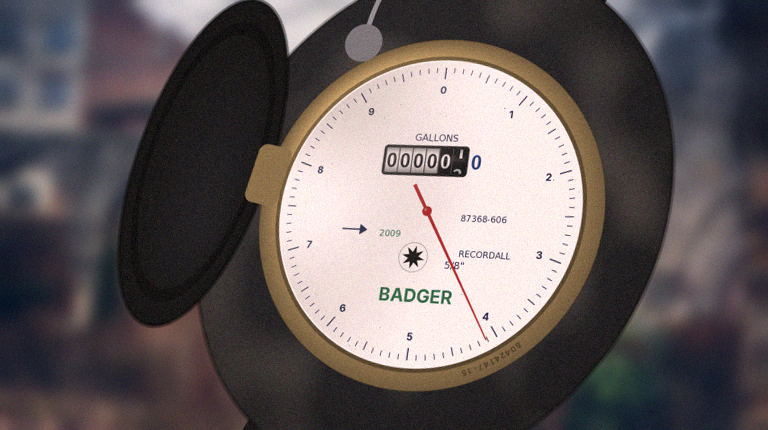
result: 14.1 gal
